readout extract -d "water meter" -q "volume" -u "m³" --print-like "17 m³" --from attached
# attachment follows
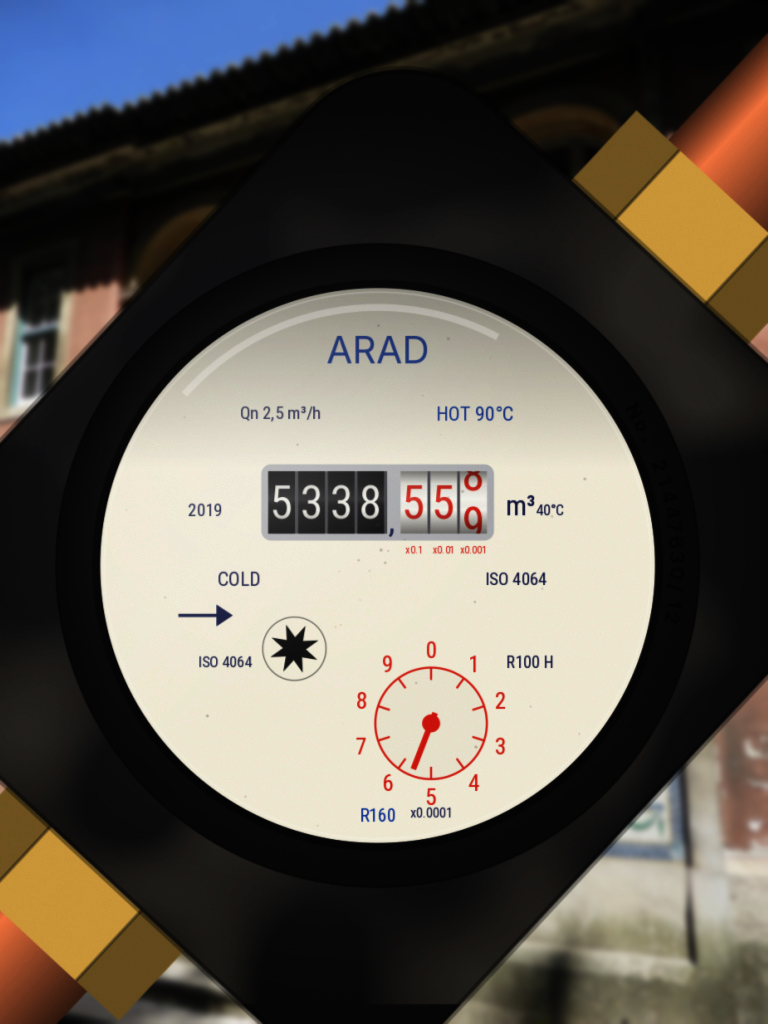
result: 5338.5585 m³
